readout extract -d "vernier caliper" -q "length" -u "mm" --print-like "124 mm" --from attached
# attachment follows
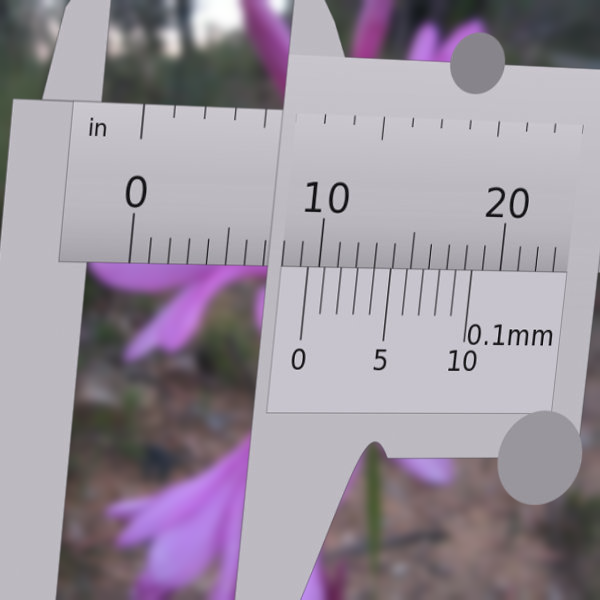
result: 9.4 mm
